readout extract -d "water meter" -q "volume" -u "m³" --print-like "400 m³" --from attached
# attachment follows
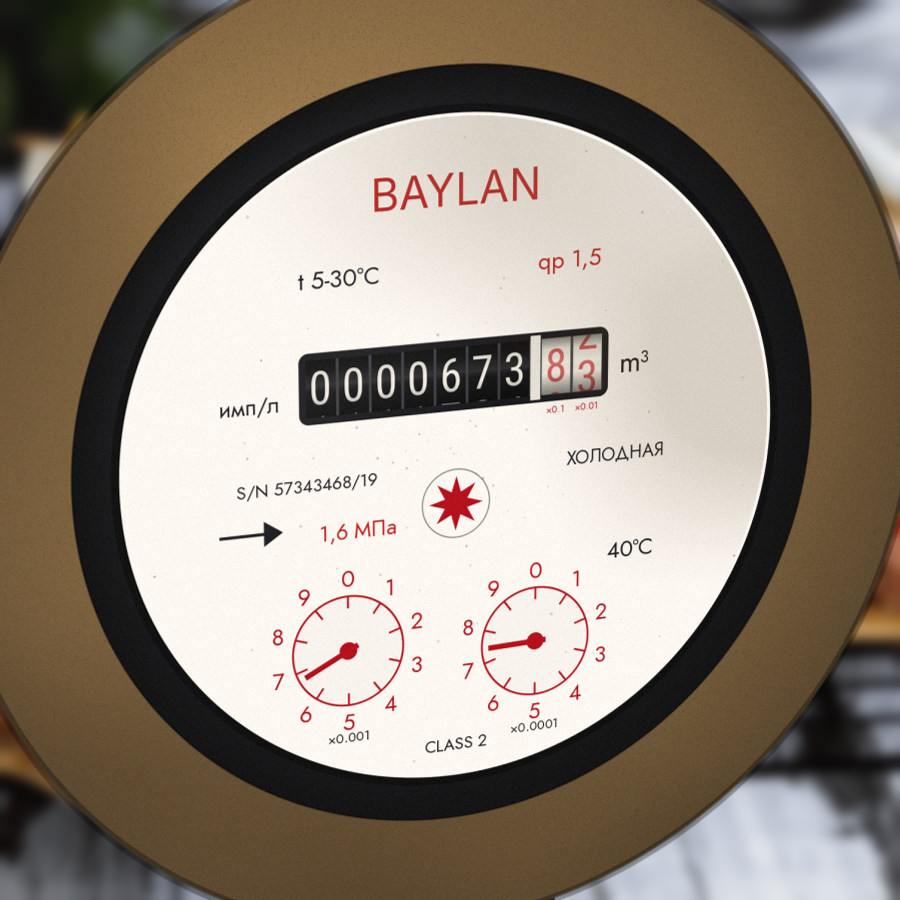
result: 673.8267 m³
